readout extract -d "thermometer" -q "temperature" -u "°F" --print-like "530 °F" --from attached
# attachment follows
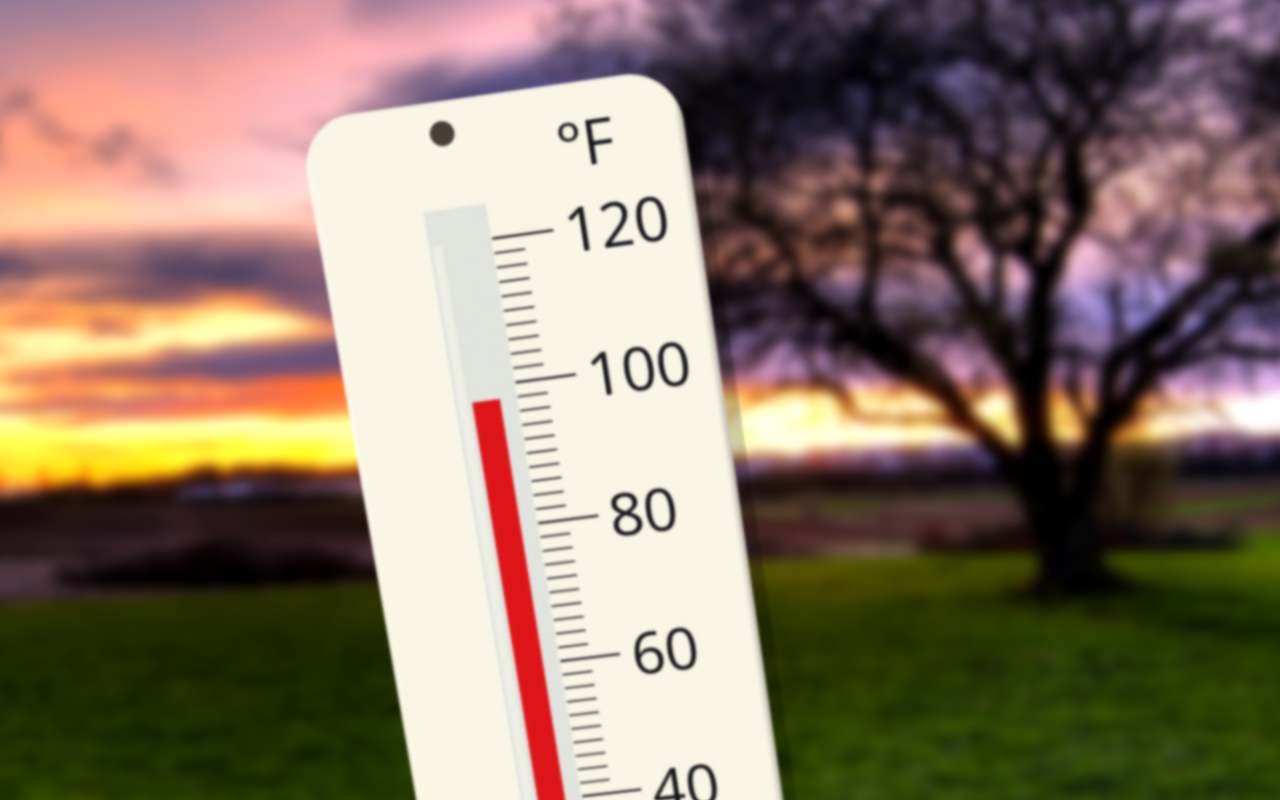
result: 98 °F
